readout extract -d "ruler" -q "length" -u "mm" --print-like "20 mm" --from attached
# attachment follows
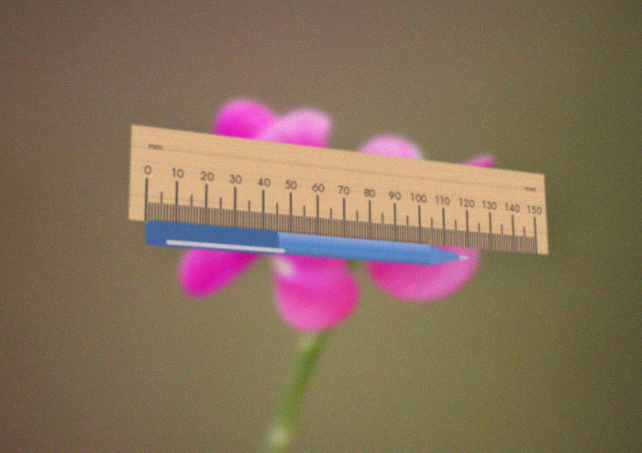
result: 120 mm
